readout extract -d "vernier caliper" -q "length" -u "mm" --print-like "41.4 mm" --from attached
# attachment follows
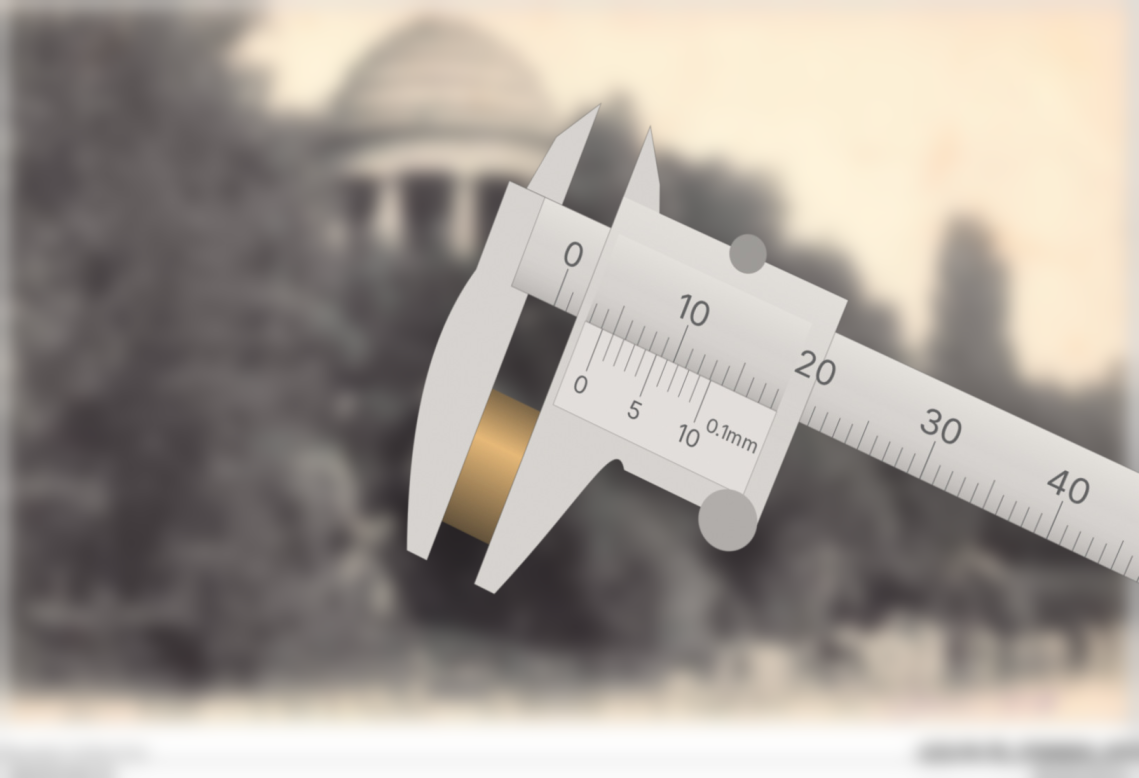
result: 4.1 mm
